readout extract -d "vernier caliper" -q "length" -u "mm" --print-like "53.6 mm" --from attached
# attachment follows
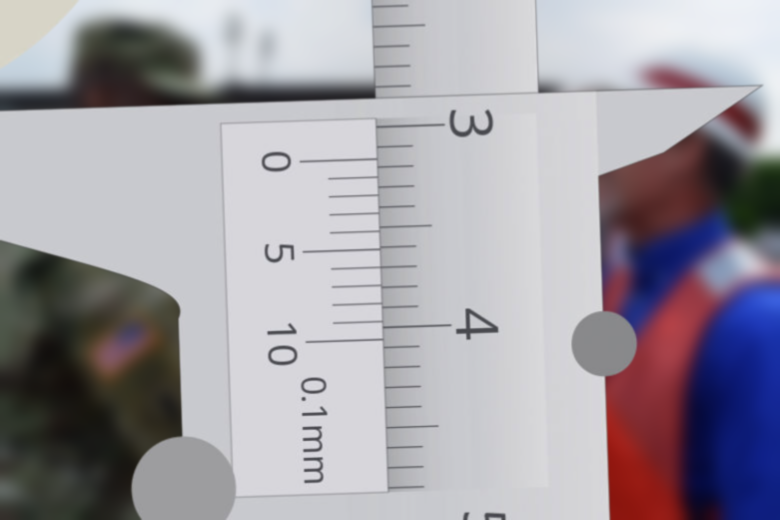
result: 31.6 mm
